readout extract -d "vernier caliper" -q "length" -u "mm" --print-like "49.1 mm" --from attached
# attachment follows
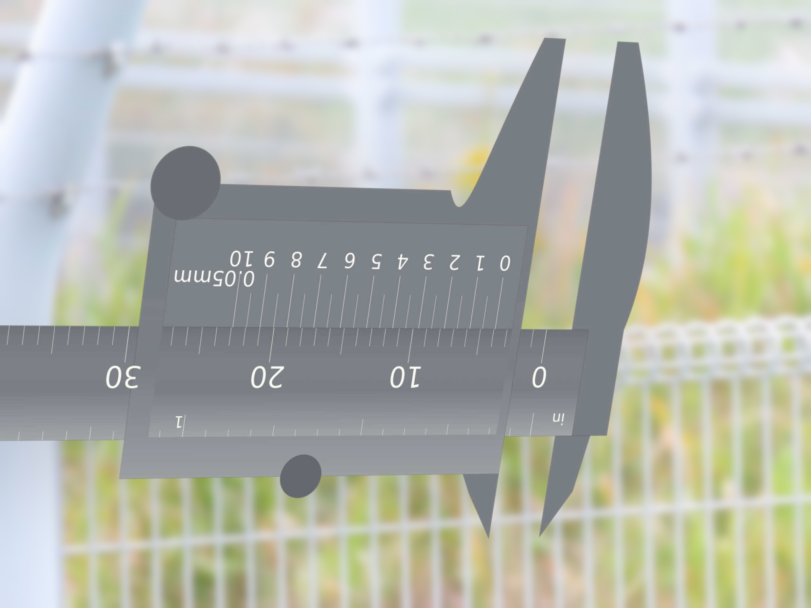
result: 3.9 mm
